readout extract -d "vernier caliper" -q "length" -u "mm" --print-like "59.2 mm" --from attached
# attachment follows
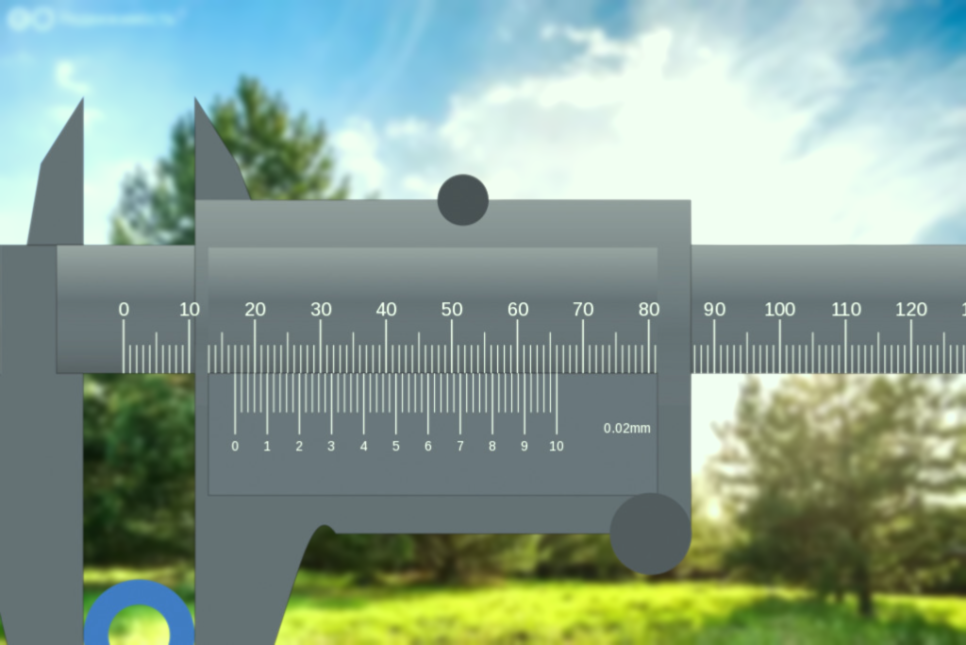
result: 17.0 mm
